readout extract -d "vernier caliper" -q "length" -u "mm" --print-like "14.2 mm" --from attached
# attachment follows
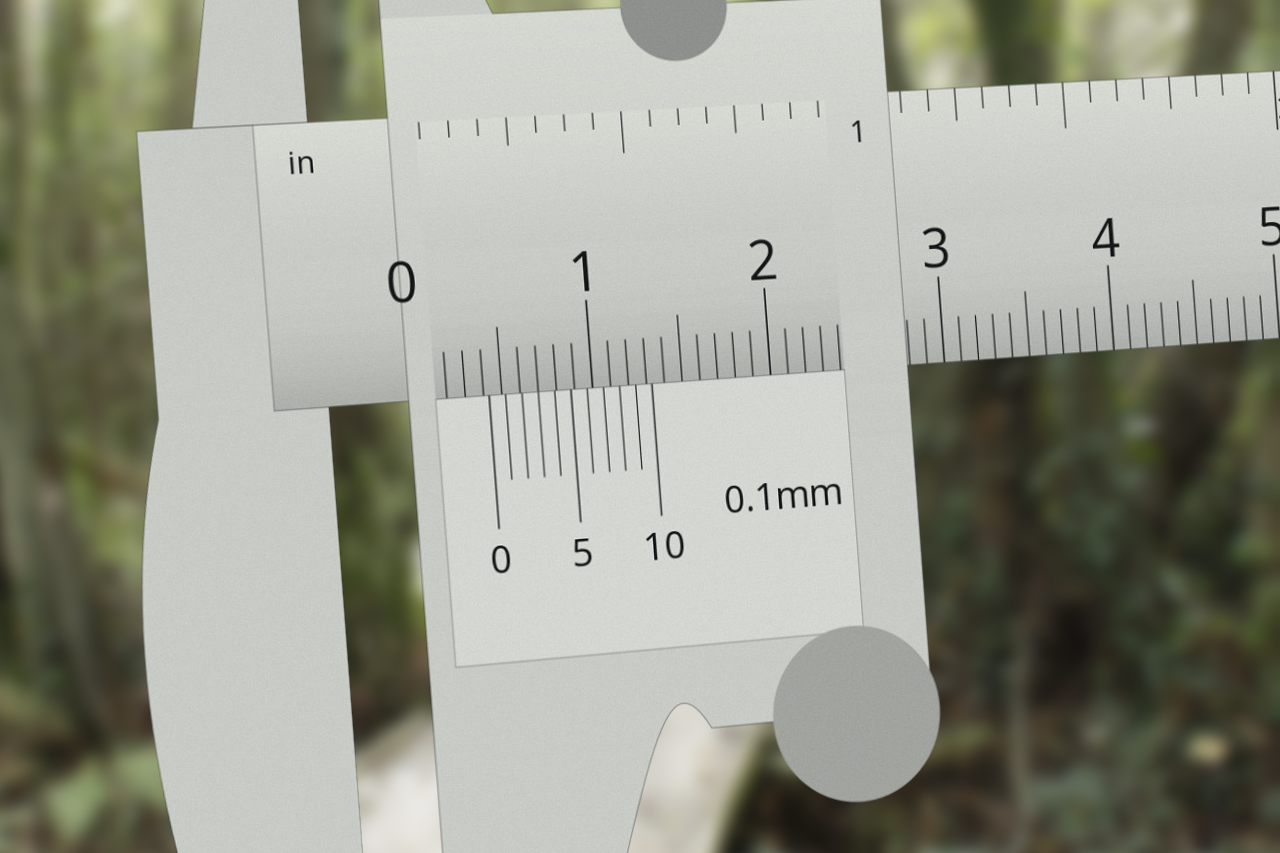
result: 4.3 mm
